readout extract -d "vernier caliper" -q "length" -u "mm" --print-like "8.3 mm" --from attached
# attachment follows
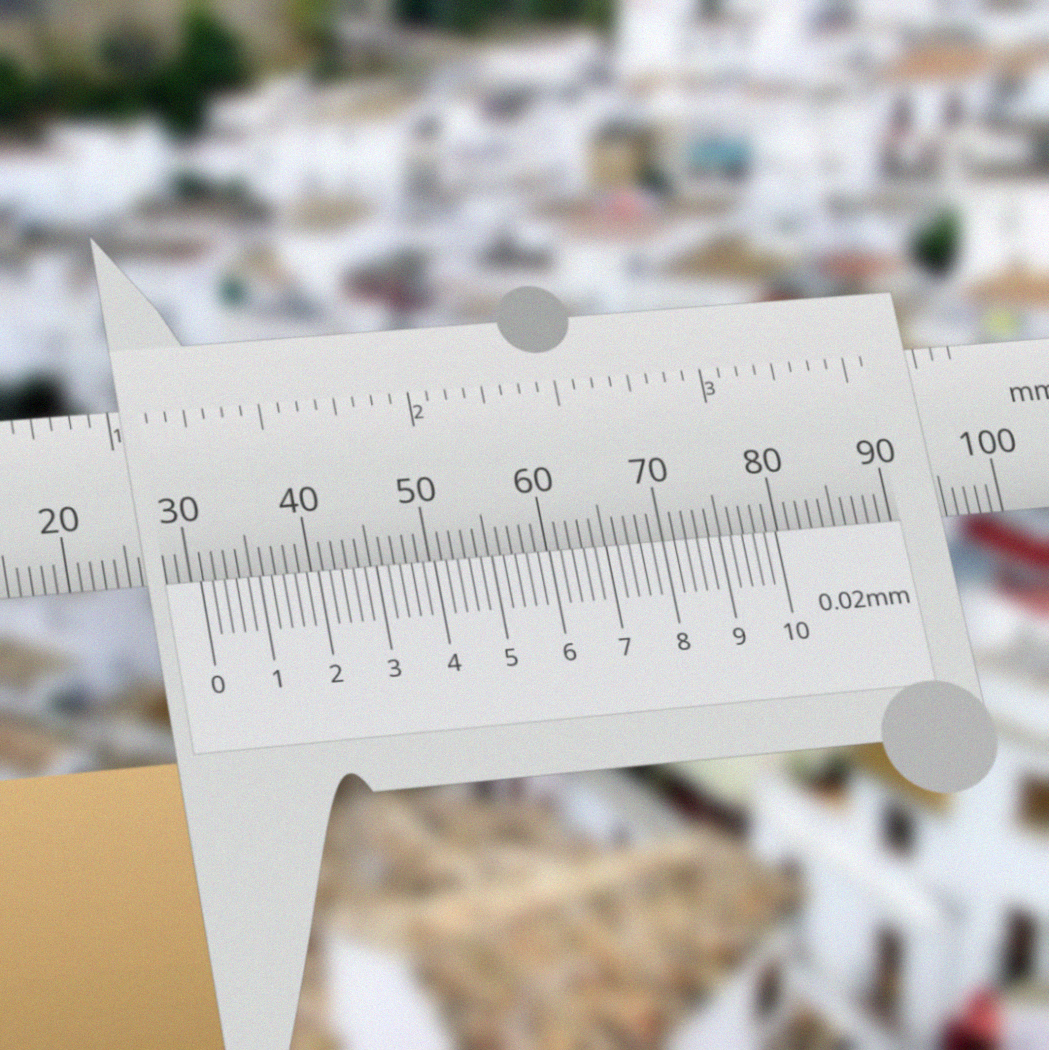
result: 30.8 mm
